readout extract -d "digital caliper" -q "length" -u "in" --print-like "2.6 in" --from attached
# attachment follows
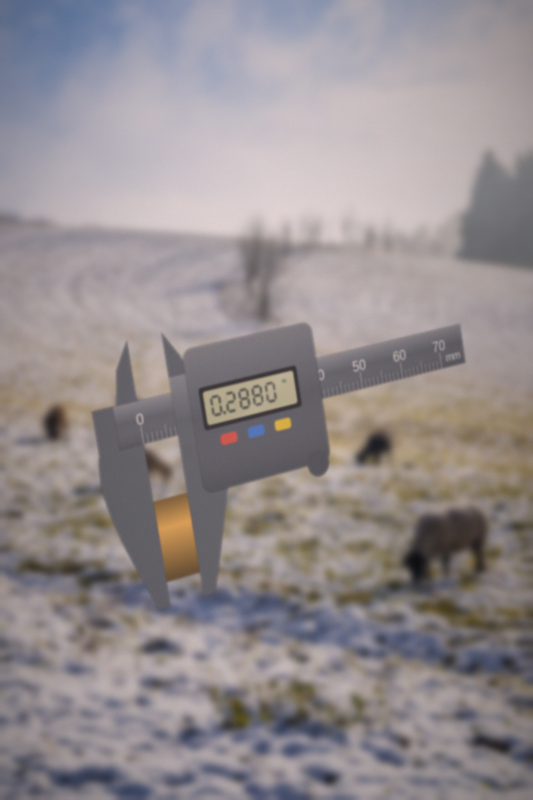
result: 0.2880 in
